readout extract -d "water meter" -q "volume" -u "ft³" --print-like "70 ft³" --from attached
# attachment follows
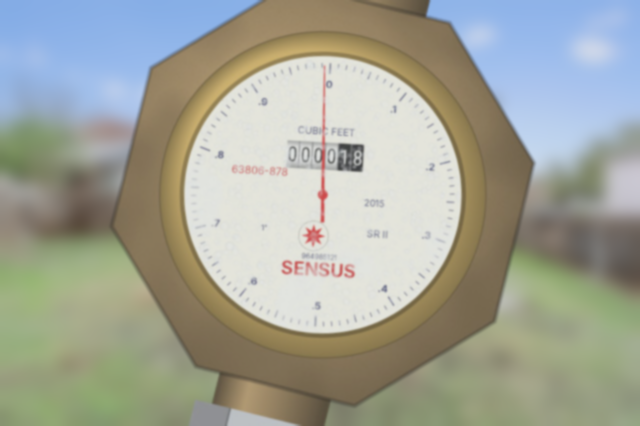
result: 17.99 ft³
